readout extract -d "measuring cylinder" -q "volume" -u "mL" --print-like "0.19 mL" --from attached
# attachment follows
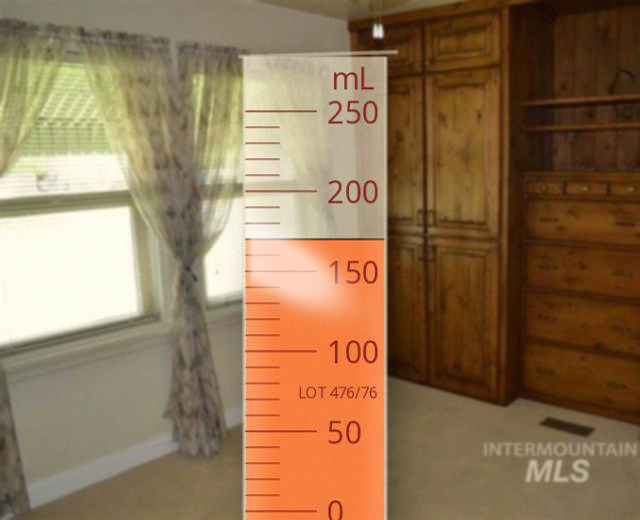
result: 170 mL
